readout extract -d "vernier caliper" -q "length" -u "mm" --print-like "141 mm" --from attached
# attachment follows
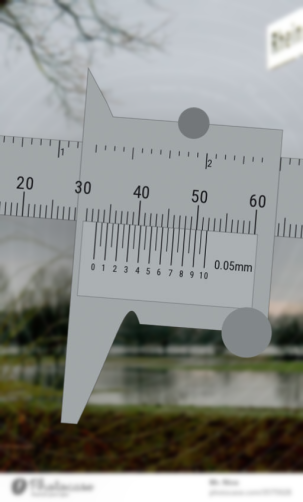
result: 32.8 mm
